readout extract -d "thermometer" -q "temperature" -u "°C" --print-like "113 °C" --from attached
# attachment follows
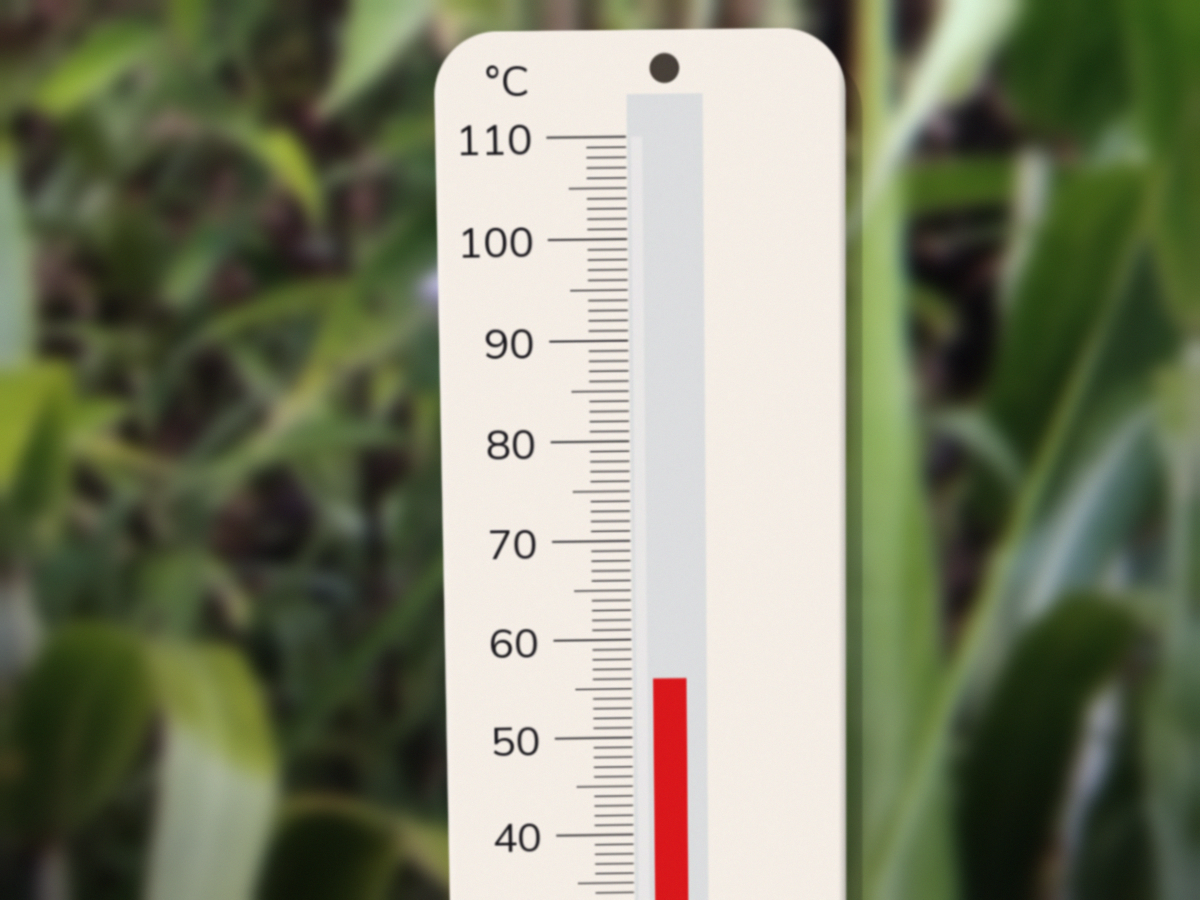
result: 56 °C
